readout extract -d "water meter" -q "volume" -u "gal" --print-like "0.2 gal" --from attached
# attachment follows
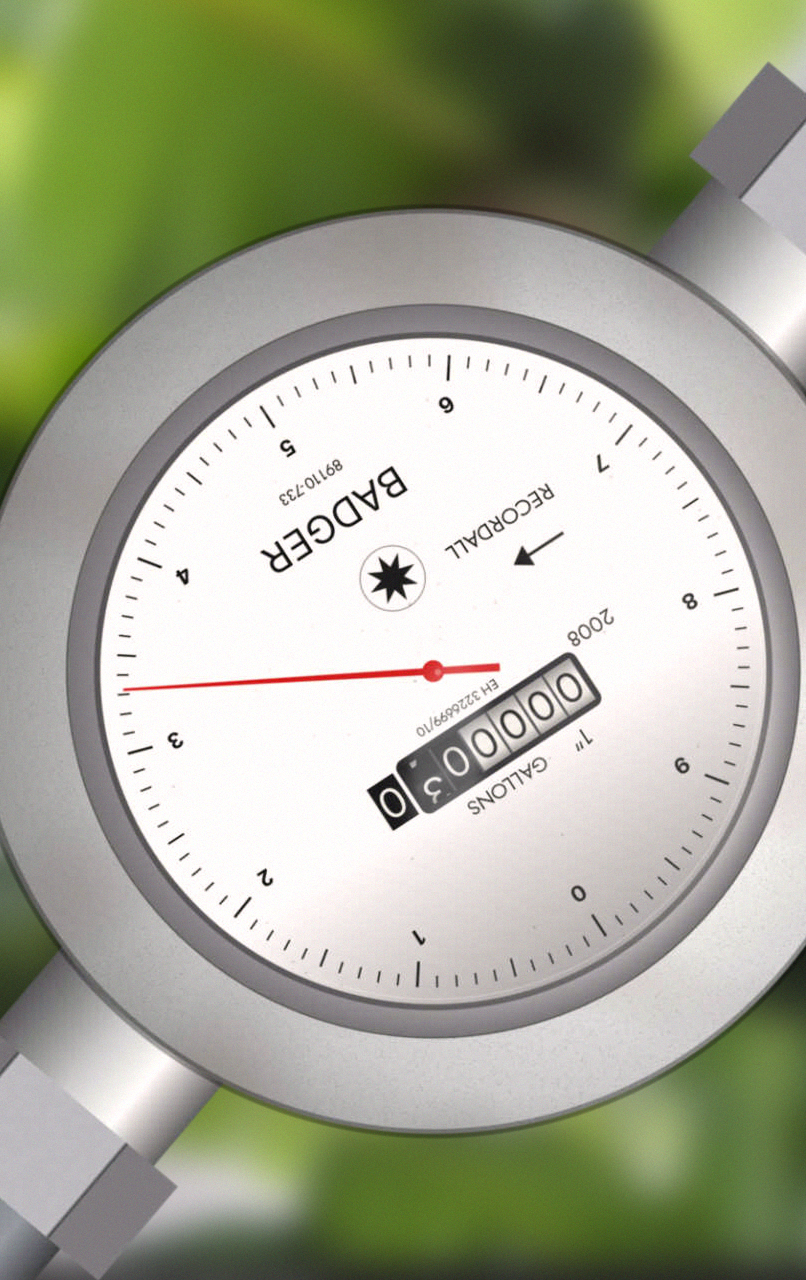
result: 33.3 gal
